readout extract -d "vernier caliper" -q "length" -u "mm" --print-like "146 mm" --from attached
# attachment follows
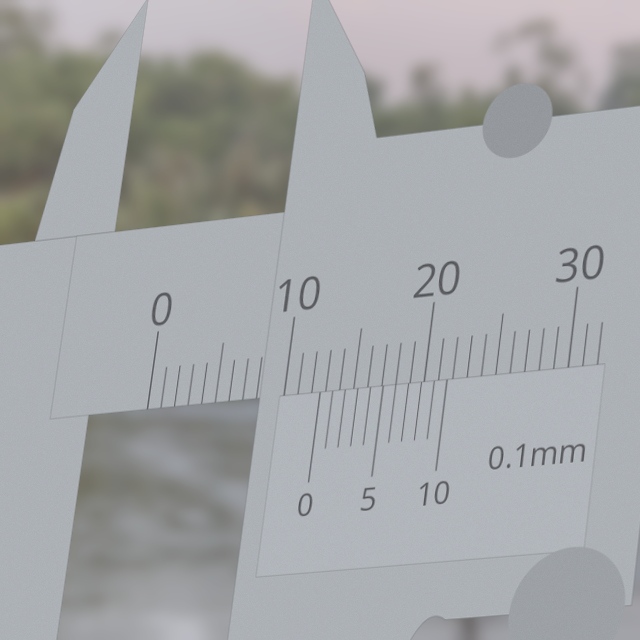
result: 12.6 mm
